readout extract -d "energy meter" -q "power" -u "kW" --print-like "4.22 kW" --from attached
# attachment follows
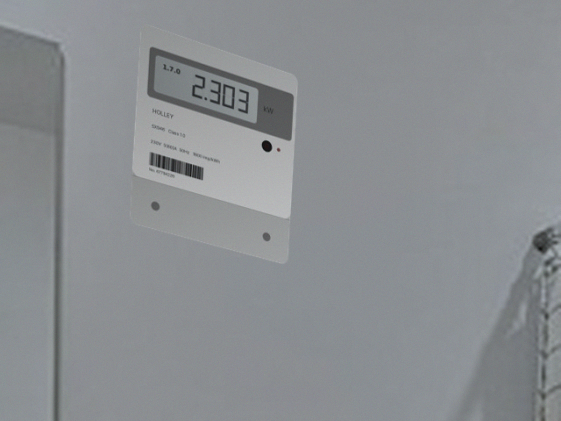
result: 2.303 kW
